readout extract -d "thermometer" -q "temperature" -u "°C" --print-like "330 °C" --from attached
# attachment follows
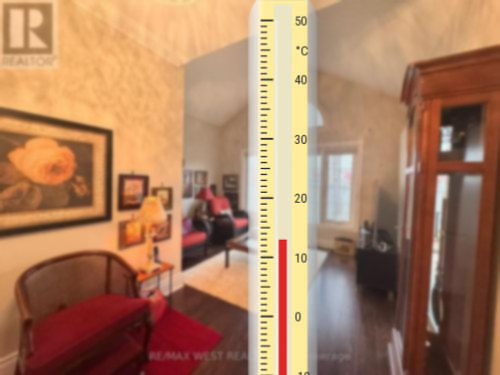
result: 13 °C
